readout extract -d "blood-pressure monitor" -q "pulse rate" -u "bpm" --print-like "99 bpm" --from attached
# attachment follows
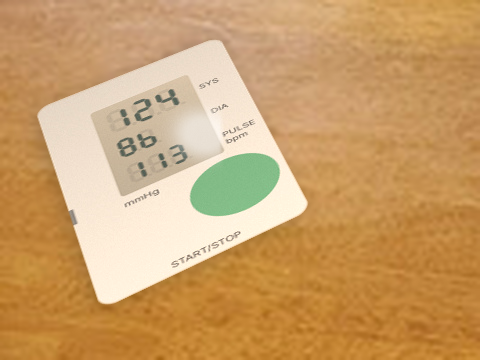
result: 113 bpm
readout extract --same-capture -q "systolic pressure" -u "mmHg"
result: 124 mmHg
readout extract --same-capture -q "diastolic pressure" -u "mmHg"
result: 86 mmHg
